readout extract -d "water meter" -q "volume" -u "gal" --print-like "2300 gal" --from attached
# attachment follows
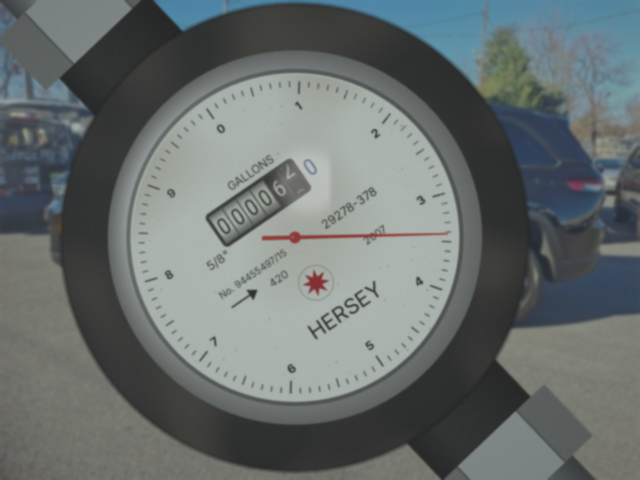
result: 623.4 gal
